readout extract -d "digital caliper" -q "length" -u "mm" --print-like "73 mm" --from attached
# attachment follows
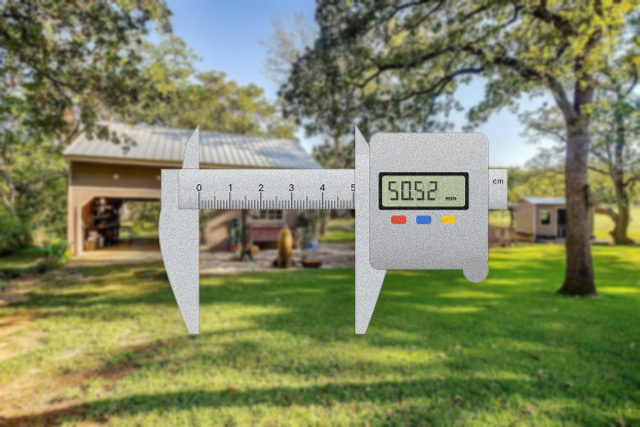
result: 50.52 mm
